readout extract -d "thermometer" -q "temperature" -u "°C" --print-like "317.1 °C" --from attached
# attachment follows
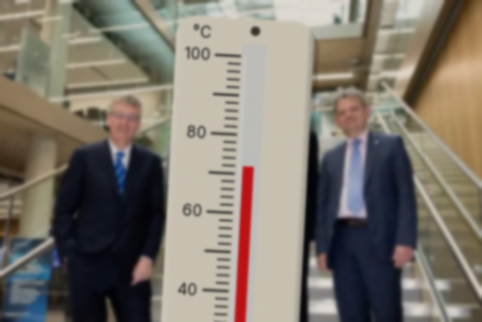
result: 72 °C
